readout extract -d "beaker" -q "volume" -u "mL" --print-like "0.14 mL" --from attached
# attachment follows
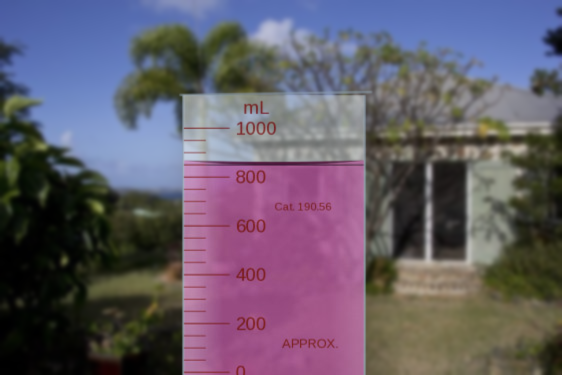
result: 850 mL
